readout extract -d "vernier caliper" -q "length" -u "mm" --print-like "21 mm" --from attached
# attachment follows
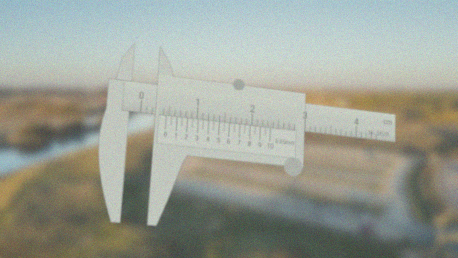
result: 4.5 mm
